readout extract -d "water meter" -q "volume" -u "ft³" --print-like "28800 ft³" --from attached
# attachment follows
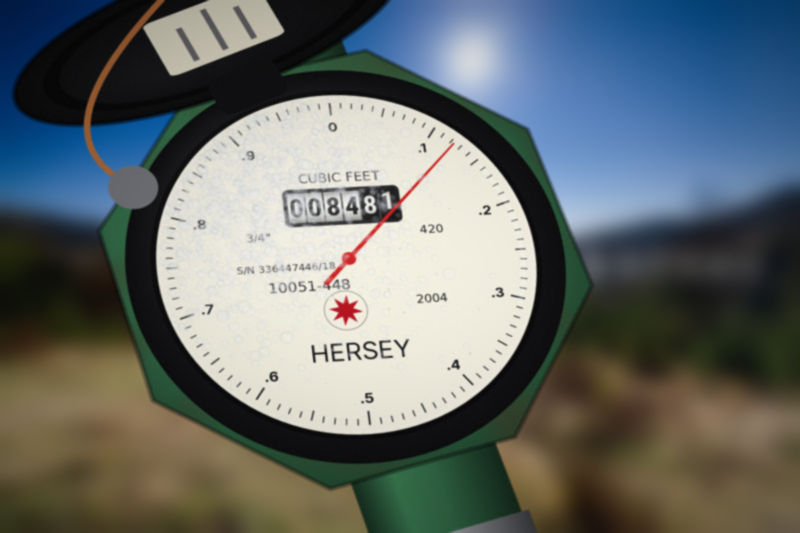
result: 8481.12 ft³
